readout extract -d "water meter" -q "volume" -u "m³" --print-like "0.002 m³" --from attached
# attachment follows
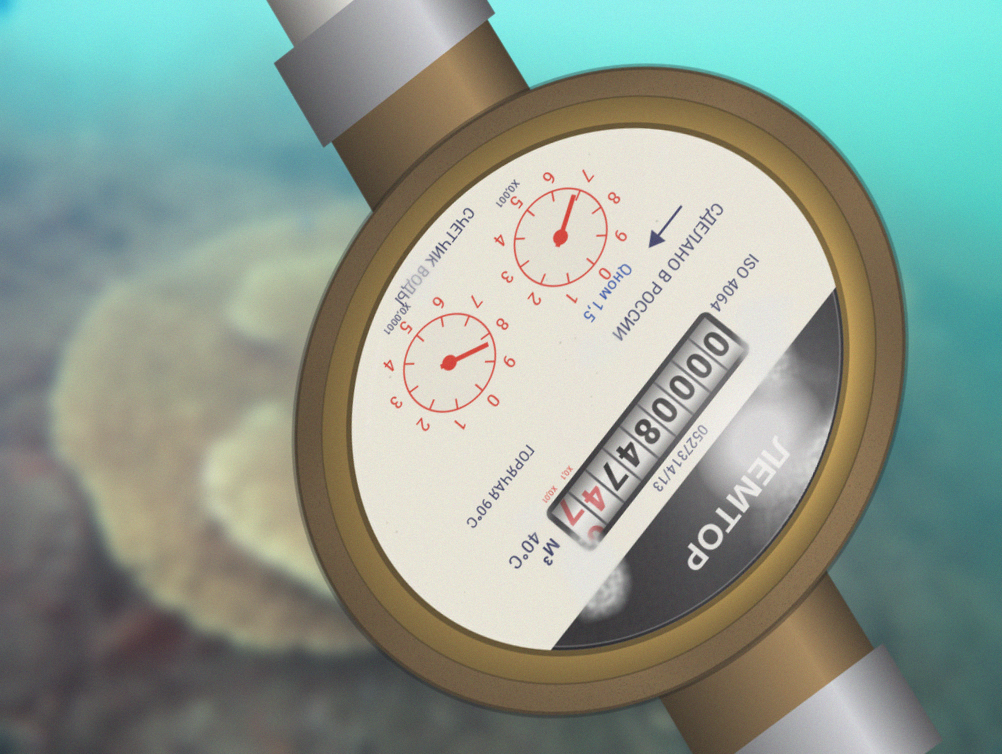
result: 847.4668 m³
